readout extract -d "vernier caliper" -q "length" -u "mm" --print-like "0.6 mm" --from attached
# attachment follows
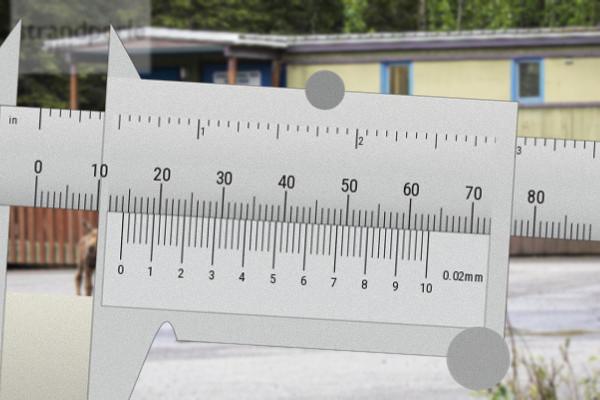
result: 14.2 mm
